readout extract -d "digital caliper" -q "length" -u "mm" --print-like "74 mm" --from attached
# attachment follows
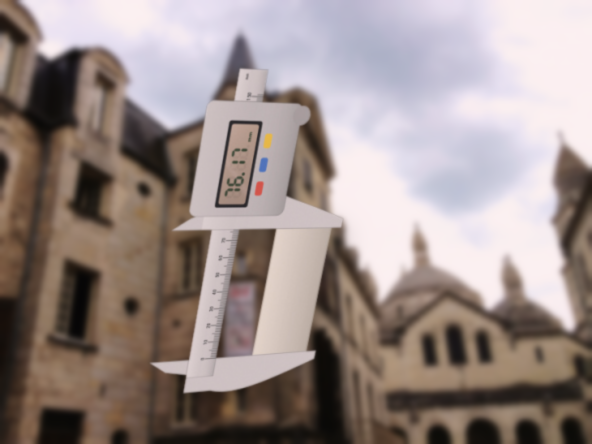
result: 76.17 mm
